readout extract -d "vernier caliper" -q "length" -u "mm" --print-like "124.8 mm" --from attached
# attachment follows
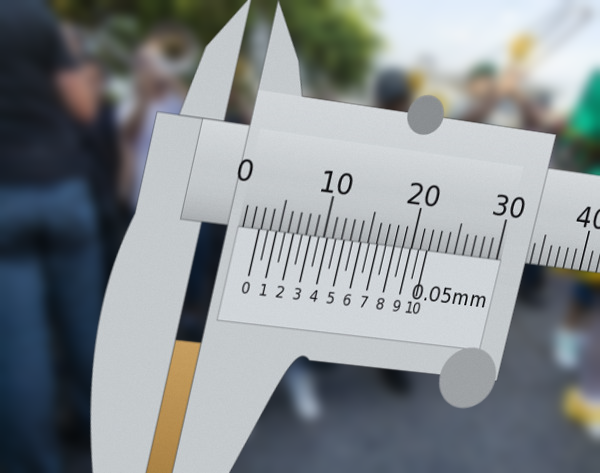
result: 2.8 mm
